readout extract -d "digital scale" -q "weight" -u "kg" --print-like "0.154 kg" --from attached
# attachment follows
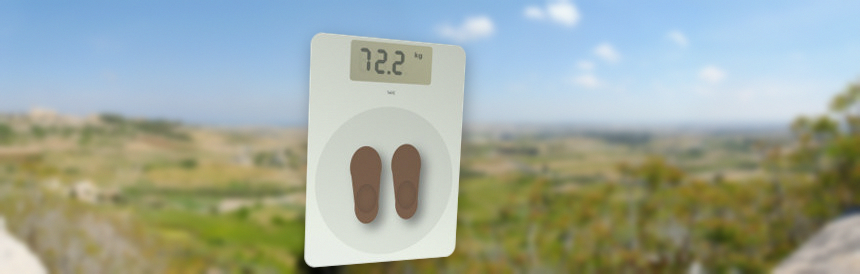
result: 72.2 kg
